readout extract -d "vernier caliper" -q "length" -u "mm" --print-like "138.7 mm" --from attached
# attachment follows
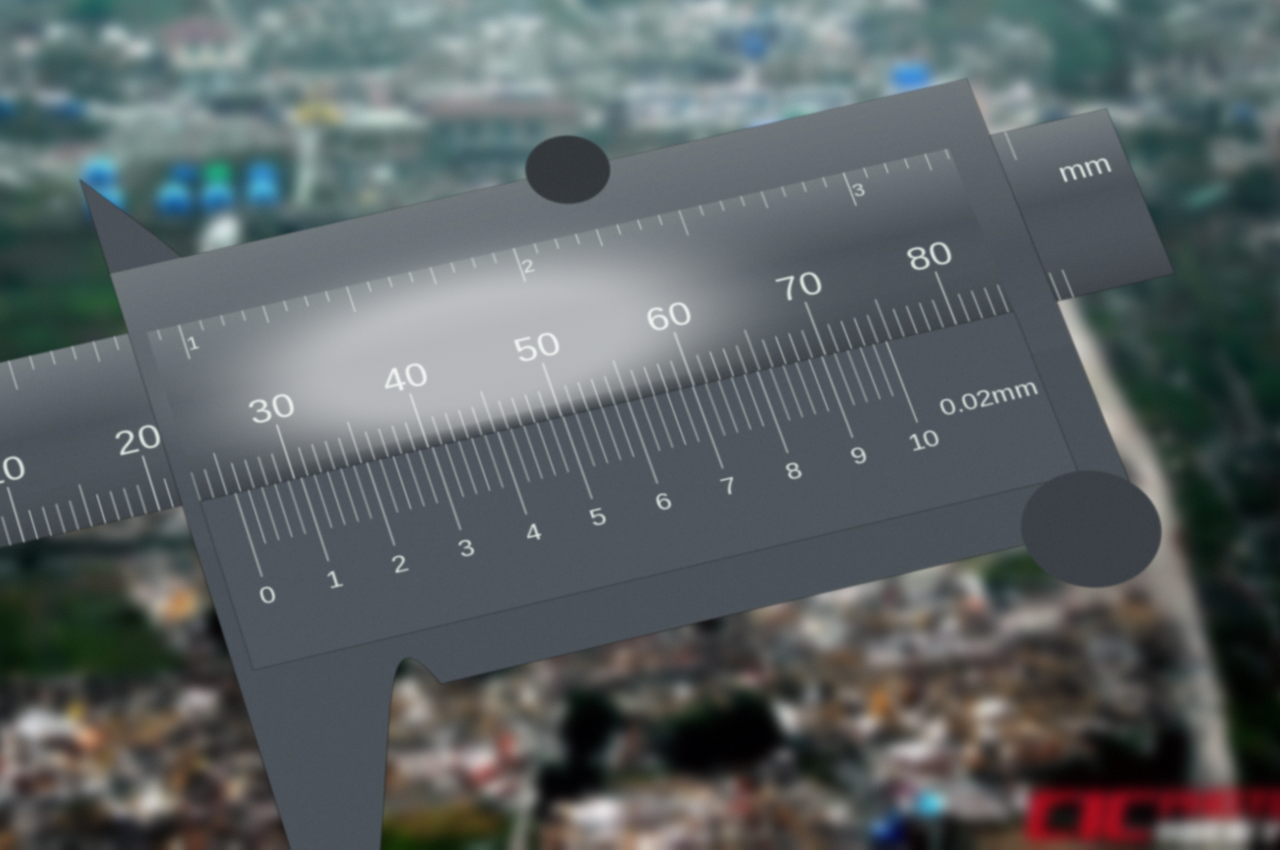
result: 25.6 mm
